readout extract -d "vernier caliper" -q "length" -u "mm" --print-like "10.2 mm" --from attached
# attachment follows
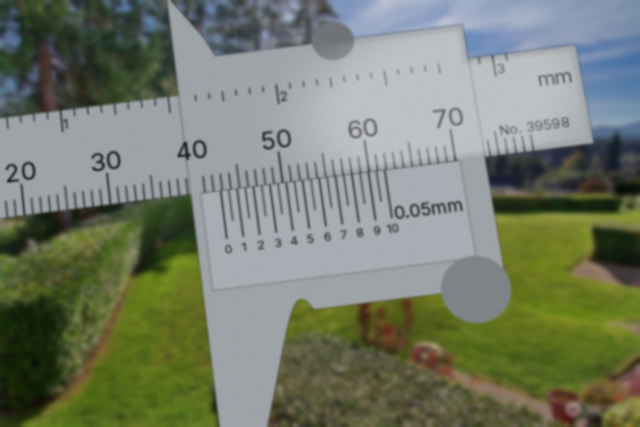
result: 42.8 mm
